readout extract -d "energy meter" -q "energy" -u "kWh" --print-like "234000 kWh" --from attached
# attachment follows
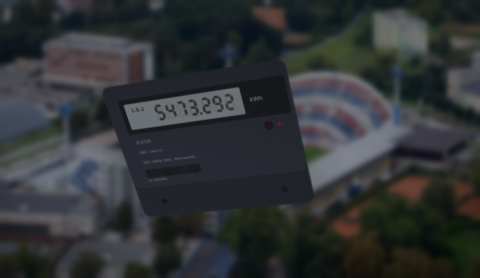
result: 5473.292 kWh
